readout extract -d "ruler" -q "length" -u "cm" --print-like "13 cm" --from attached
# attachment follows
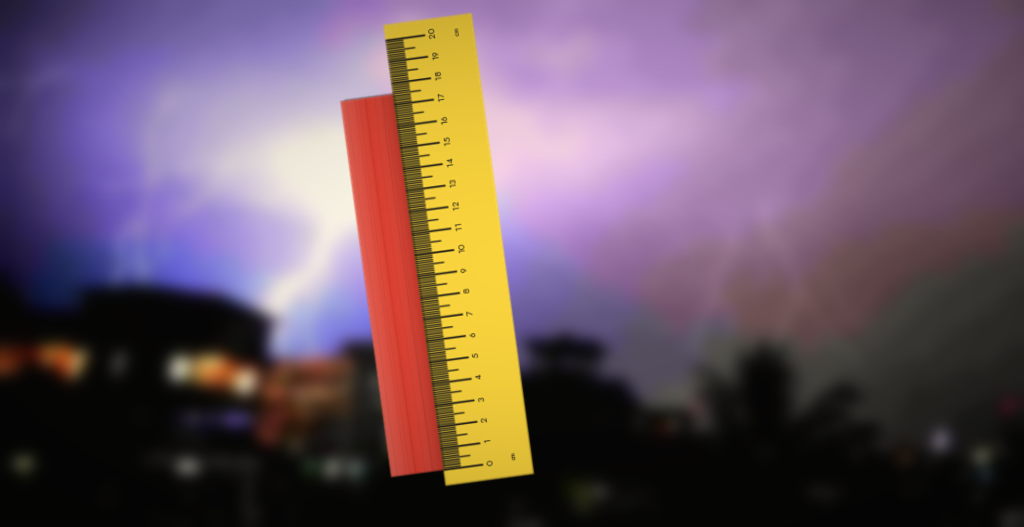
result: 17.5 cm
